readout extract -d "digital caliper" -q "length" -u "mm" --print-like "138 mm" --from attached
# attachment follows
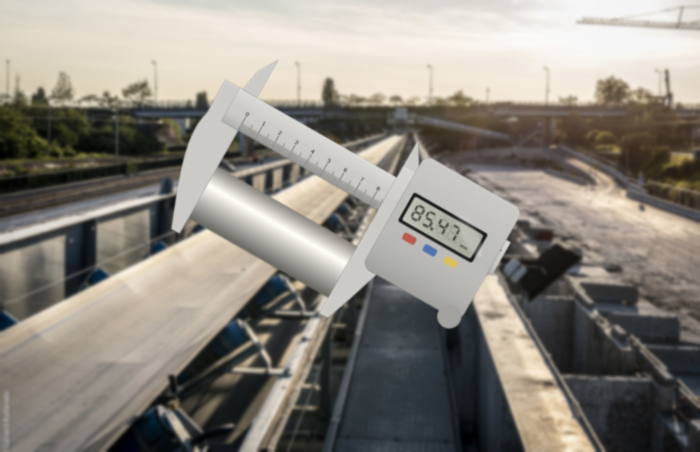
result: 85.47 mm
